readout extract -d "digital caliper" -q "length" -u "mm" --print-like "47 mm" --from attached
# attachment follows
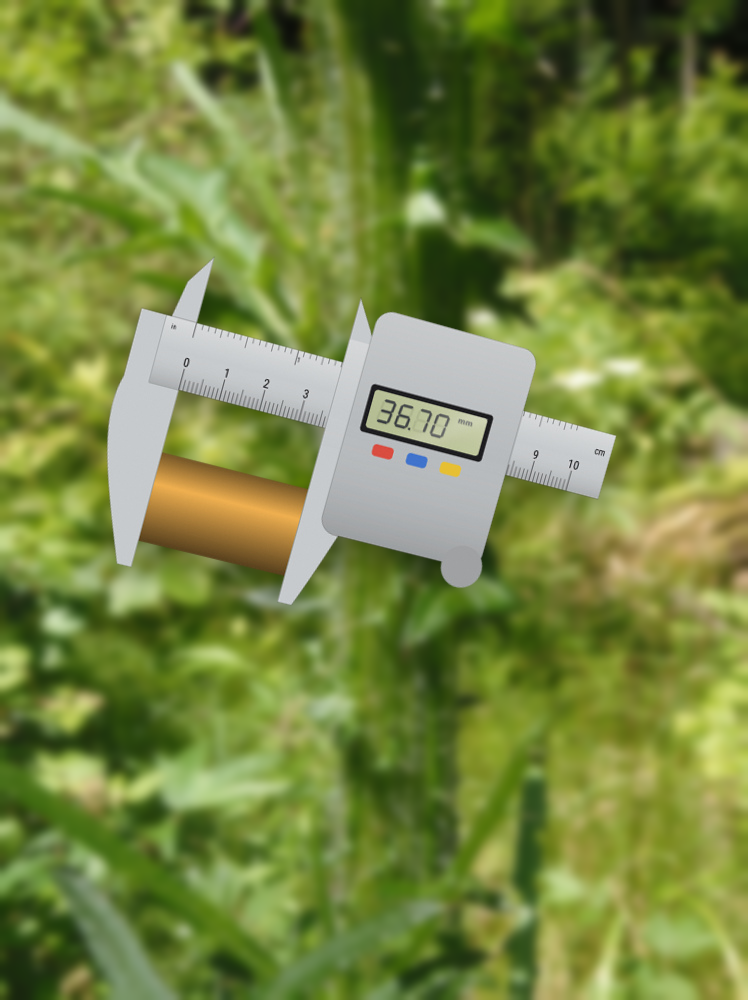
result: 36.70 mm
